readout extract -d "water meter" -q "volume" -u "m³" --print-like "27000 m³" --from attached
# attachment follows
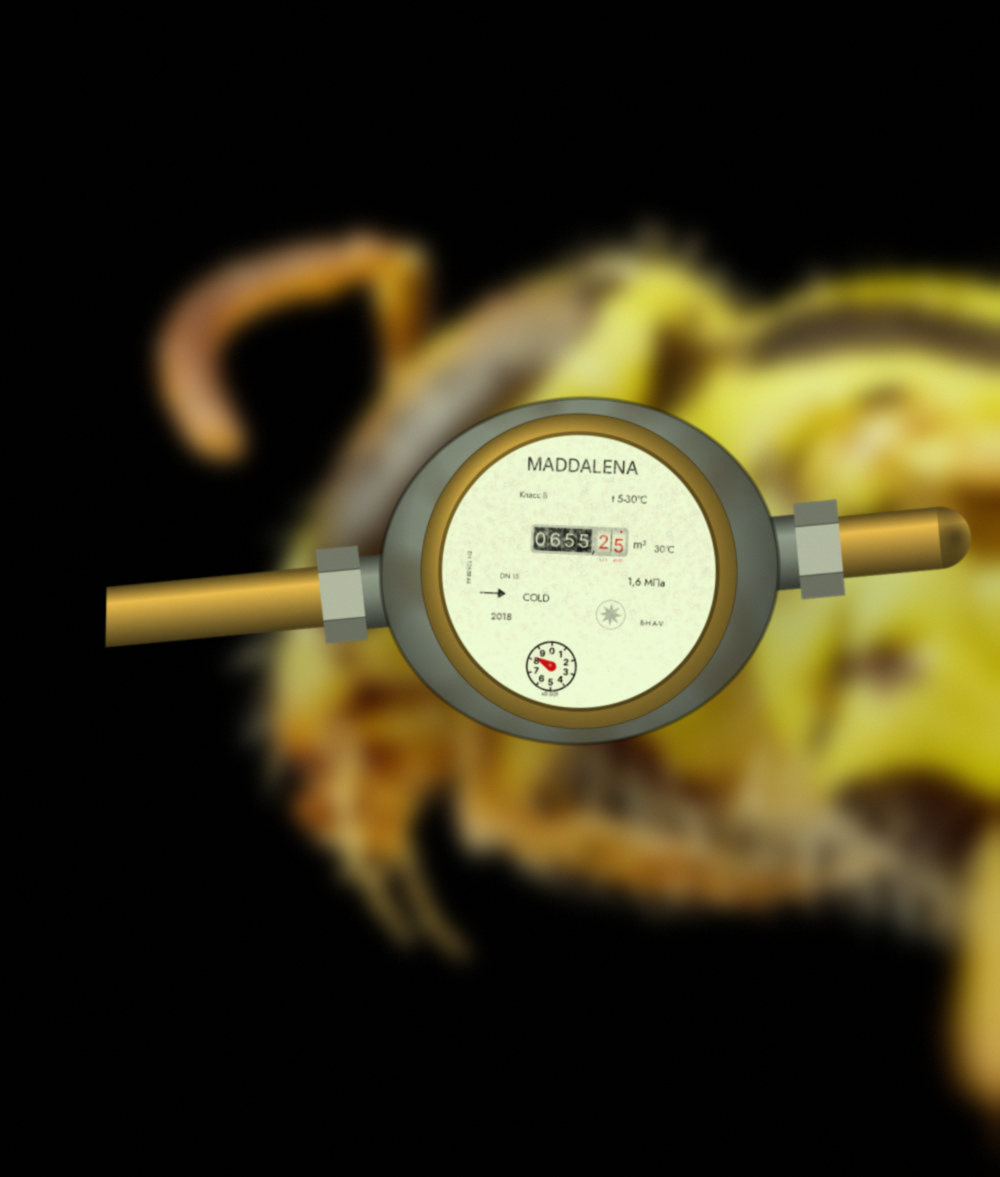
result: 655.248 m³
